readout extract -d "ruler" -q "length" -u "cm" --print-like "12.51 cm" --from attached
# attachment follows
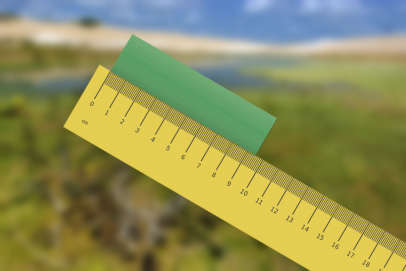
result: 9.5 cm
